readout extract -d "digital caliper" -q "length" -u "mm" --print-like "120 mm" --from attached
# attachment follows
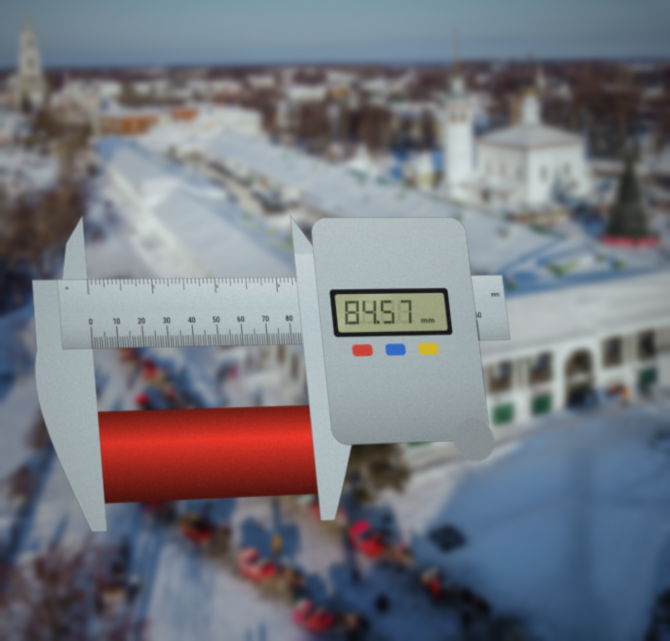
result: 84.57 mm
